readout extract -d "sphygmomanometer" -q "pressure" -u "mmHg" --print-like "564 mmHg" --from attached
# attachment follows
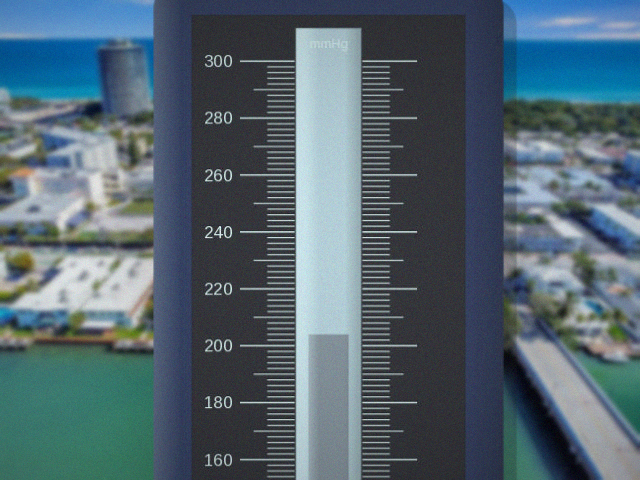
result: 204 mmHg
